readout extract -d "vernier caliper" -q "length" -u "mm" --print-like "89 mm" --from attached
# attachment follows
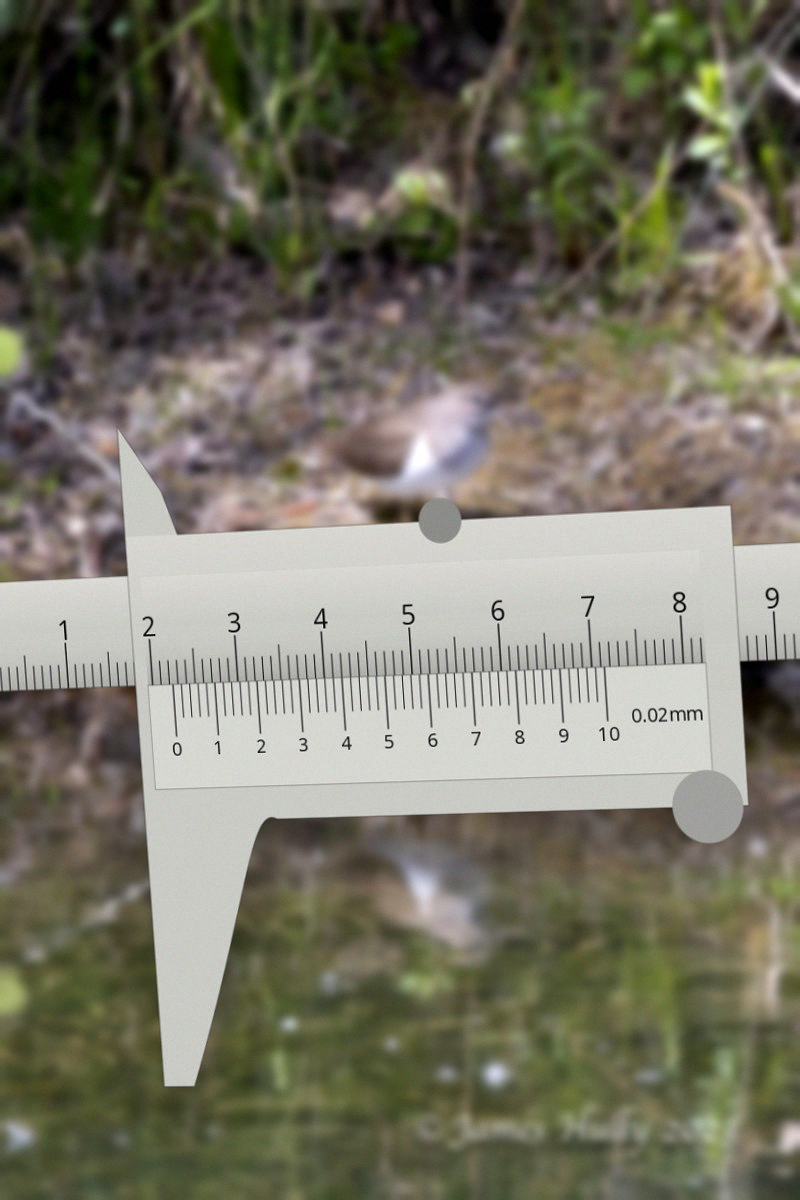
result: 22.4 mm
